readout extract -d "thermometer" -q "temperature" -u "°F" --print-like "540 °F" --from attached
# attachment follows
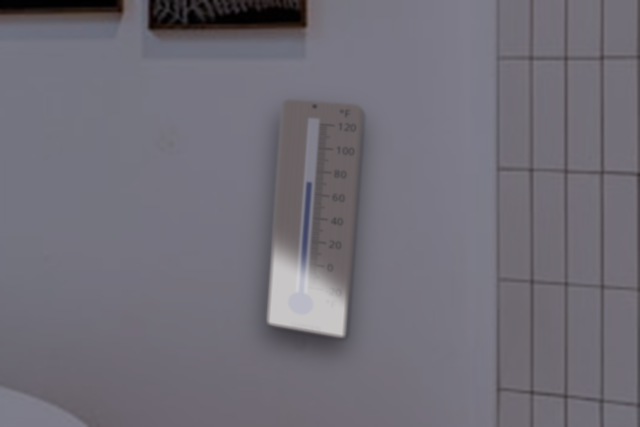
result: 70 °F
